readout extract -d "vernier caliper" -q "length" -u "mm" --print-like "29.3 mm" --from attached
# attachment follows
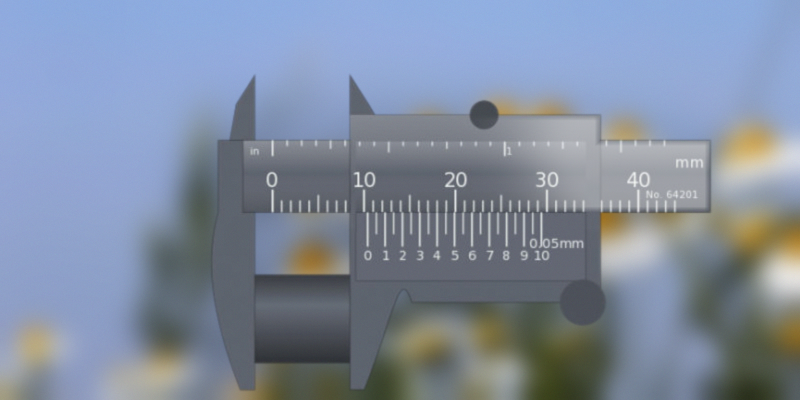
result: 10.4 mm
